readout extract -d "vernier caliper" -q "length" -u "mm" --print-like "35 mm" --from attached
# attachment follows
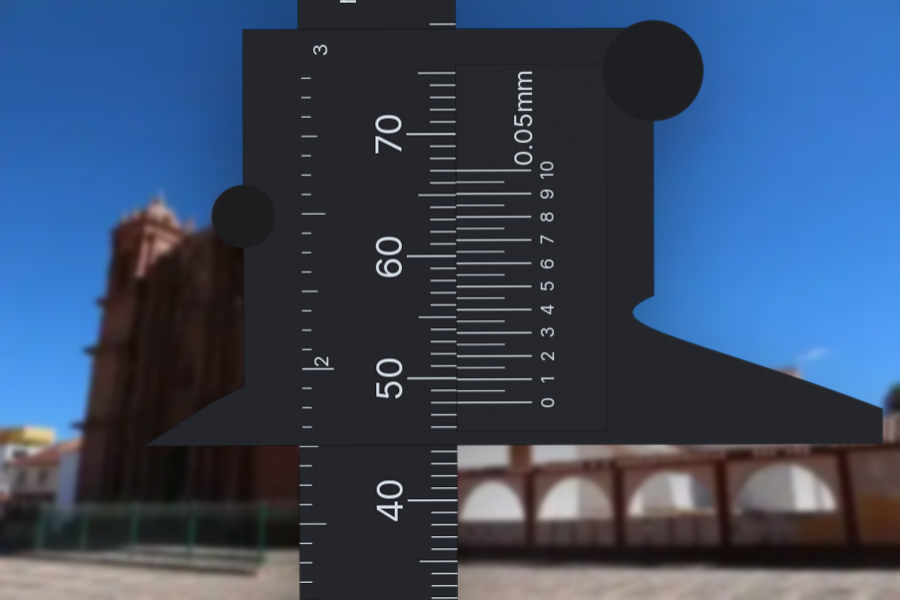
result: 48.0 mm
